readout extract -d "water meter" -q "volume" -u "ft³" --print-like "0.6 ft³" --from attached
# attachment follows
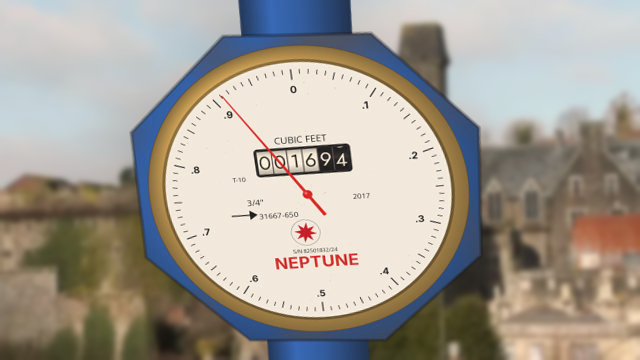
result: 1693.91 ft³
